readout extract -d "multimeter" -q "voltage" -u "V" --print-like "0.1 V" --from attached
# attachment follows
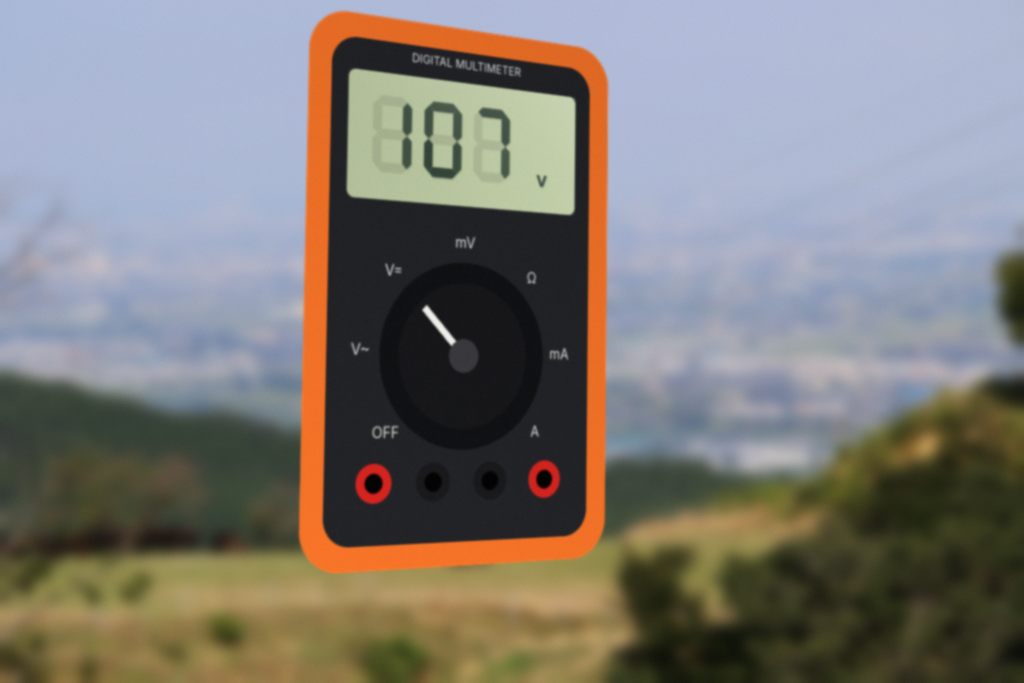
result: 107 V
